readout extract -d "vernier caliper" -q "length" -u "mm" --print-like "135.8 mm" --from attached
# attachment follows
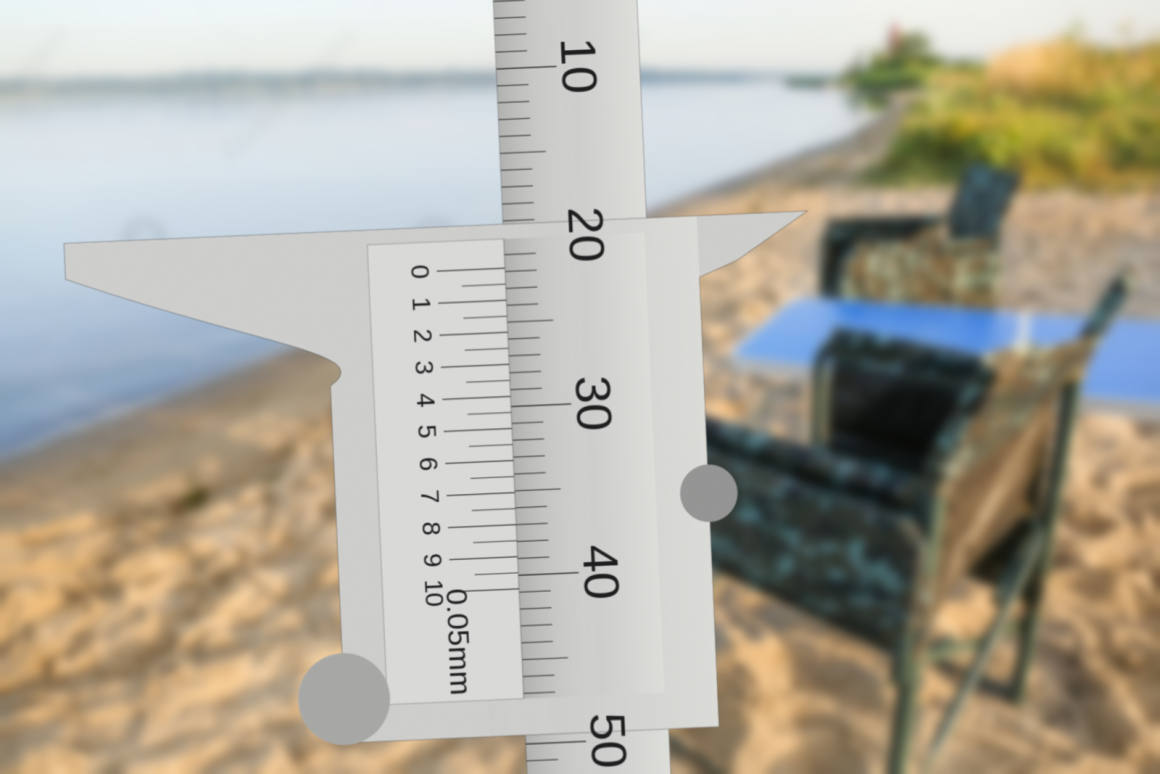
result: 21.8 mm
